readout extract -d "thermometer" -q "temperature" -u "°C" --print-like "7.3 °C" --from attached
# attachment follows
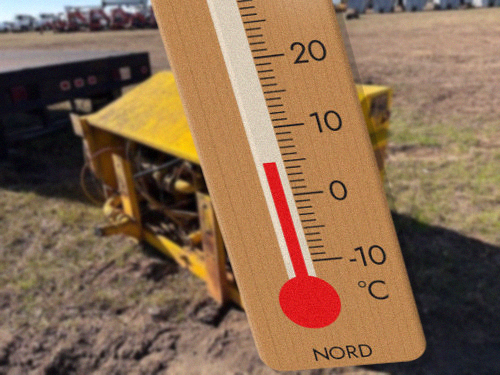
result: 5 °C
